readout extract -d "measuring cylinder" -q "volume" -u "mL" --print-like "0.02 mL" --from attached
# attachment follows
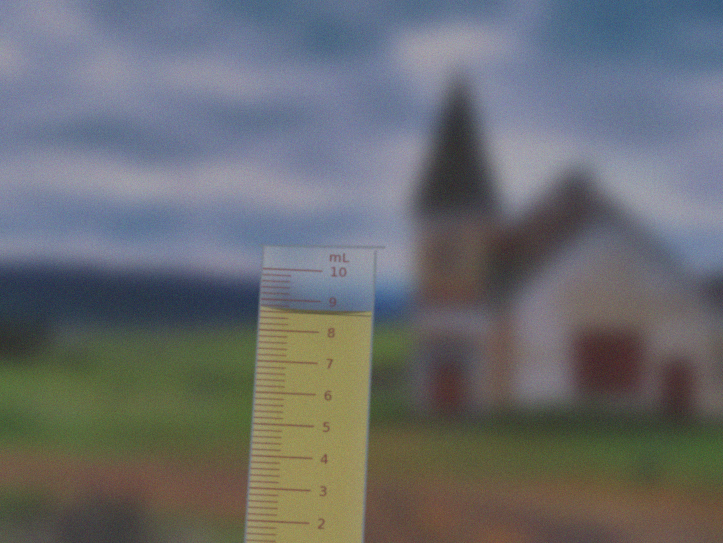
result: 8.6 mL
